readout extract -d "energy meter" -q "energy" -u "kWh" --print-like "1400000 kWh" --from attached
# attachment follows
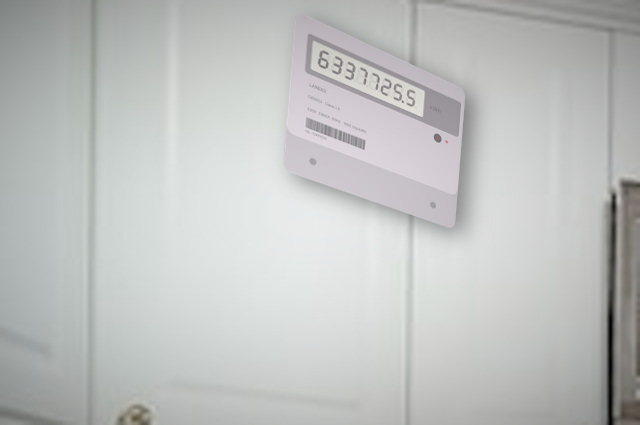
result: 6337725.5 kWh
